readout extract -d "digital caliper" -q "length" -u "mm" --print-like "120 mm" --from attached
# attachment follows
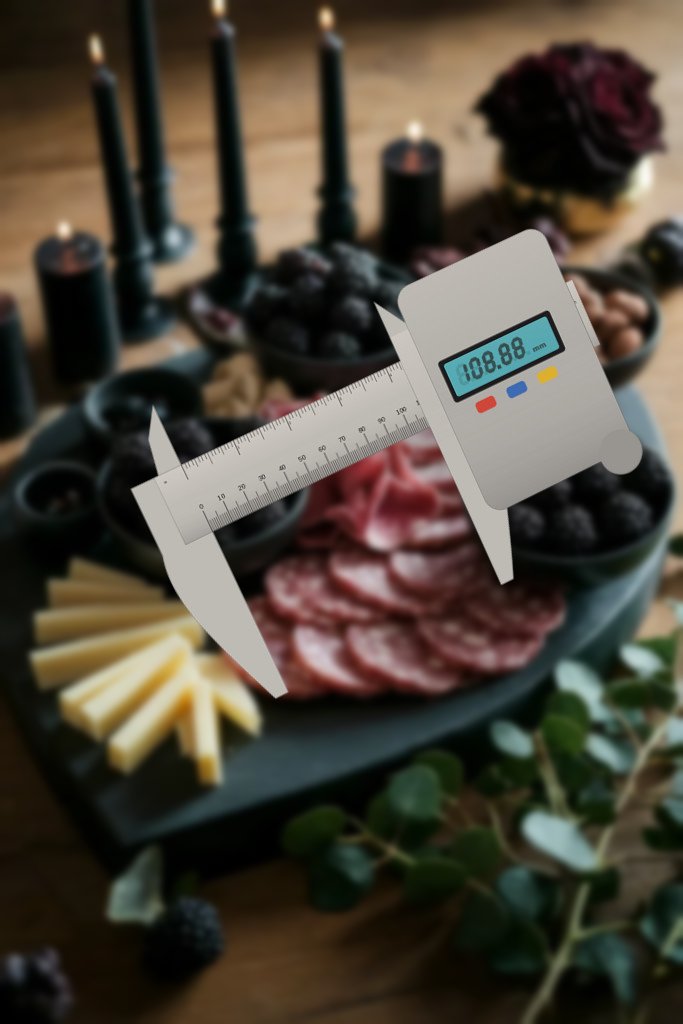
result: 108.88 mm
